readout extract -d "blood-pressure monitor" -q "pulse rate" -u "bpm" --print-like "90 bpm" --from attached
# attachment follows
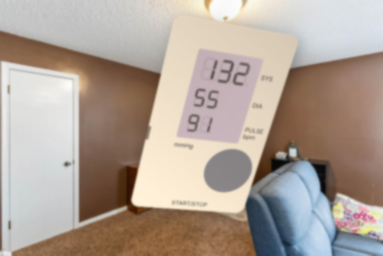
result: 91 bpm
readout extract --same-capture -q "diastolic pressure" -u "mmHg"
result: 55 mmHg
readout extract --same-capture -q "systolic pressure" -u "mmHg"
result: 132 mmHg
